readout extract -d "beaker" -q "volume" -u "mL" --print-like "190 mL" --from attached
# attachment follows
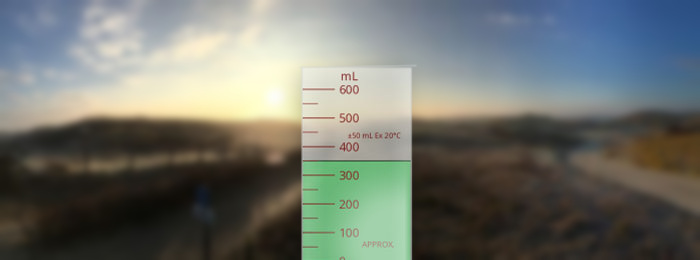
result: 350 mL
